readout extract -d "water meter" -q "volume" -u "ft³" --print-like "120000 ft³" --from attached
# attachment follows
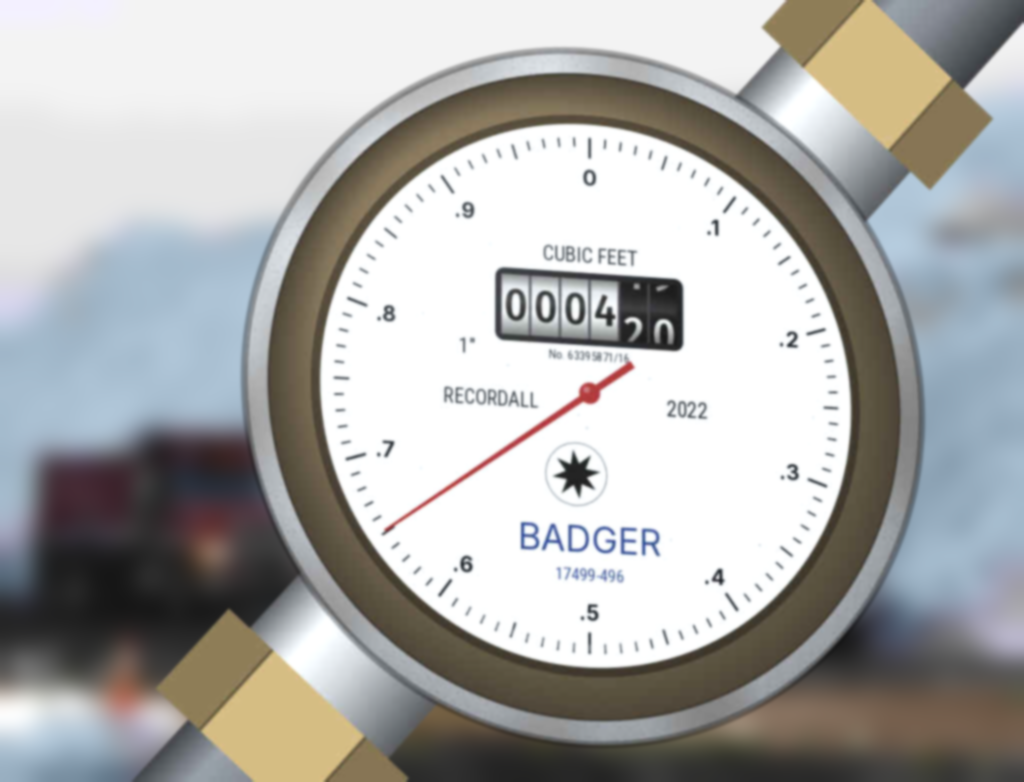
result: 419.65 ft³
